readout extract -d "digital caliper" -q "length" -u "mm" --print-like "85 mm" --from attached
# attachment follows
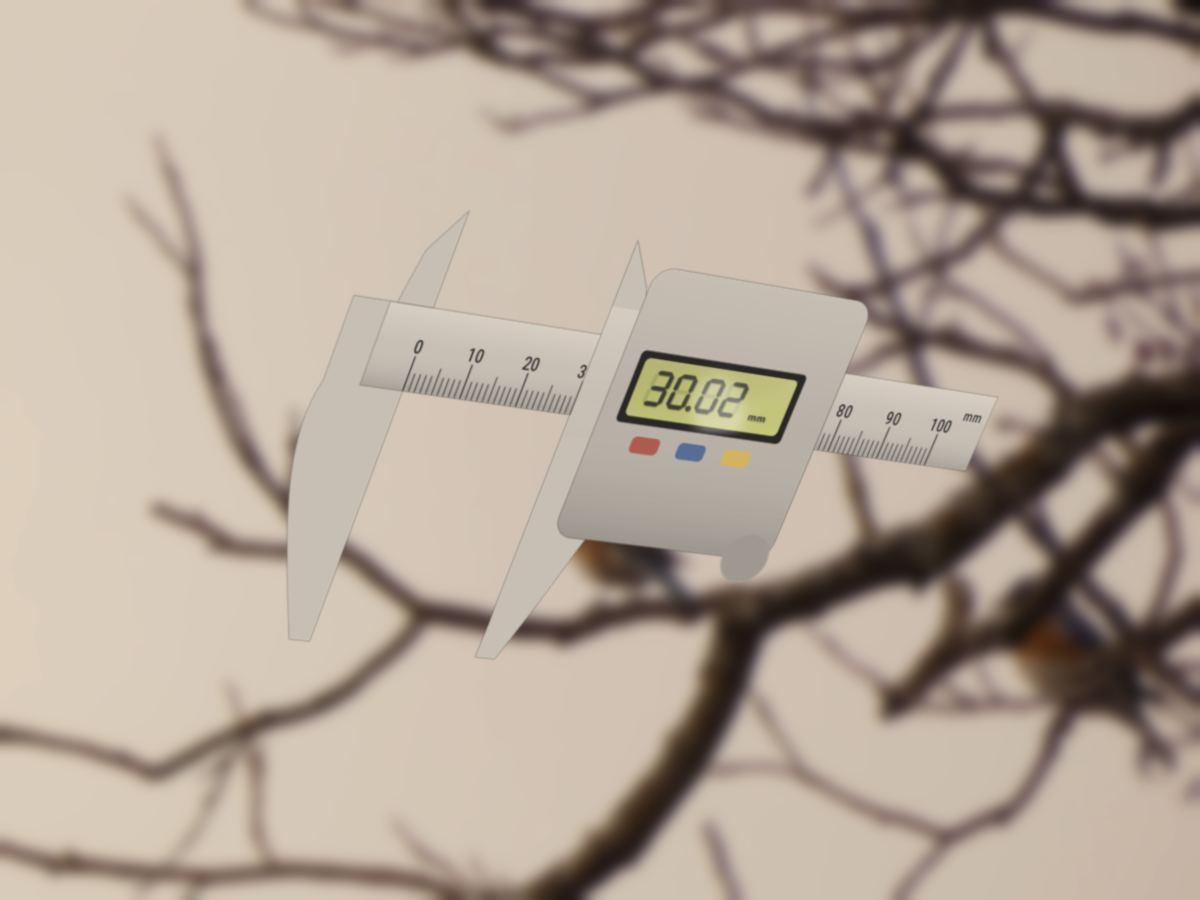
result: 30.02 mm
